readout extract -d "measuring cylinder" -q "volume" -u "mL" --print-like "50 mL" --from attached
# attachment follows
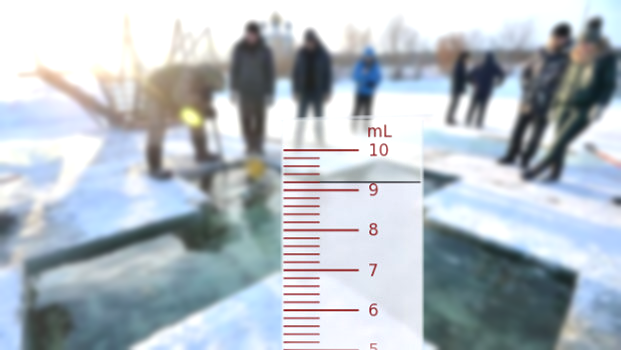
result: 9.2 mL
